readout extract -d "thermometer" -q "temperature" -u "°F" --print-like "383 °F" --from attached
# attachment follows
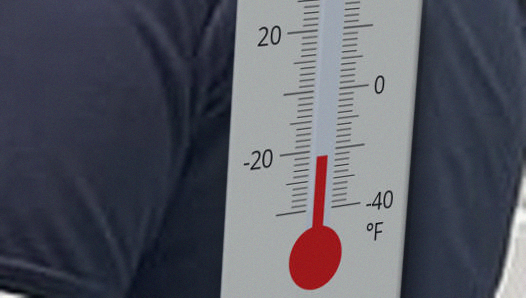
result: -22 °F
